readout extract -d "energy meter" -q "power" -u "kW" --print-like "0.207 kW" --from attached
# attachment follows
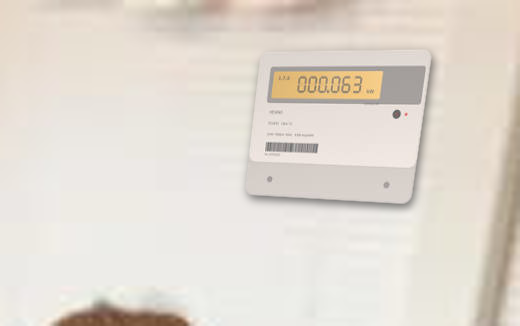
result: 0.063 kW
